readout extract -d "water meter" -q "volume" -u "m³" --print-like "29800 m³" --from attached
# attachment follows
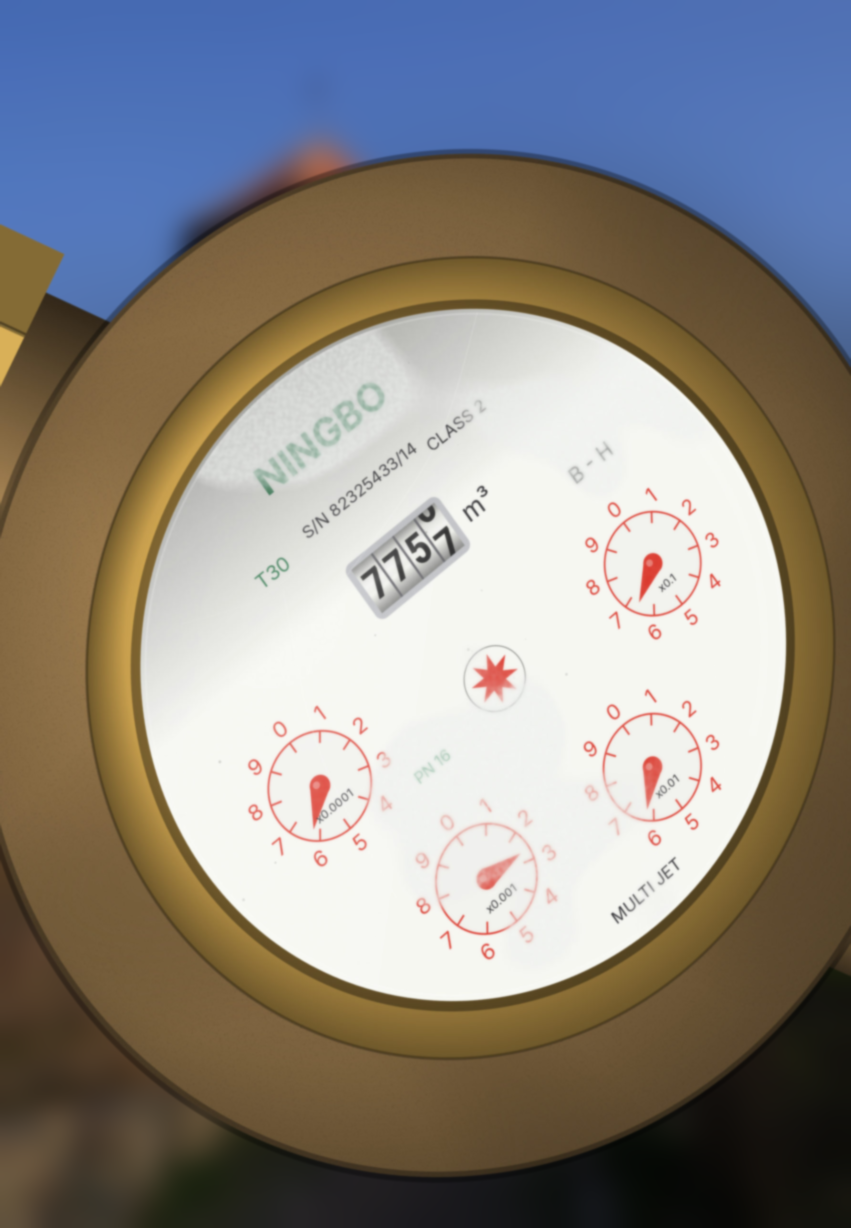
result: 7756.6626 m³
